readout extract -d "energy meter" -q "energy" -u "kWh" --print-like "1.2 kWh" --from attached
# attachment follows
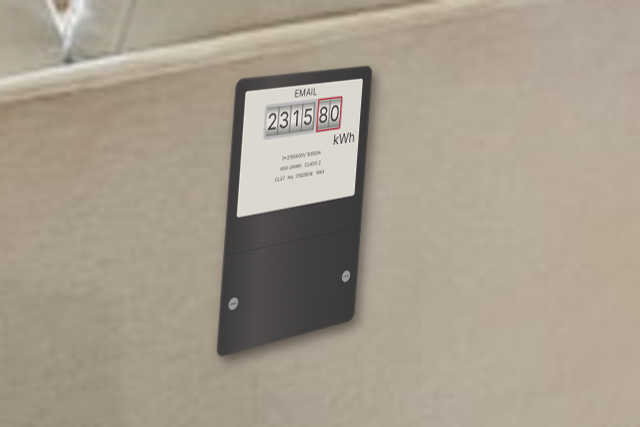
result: 2315.80 kWh
